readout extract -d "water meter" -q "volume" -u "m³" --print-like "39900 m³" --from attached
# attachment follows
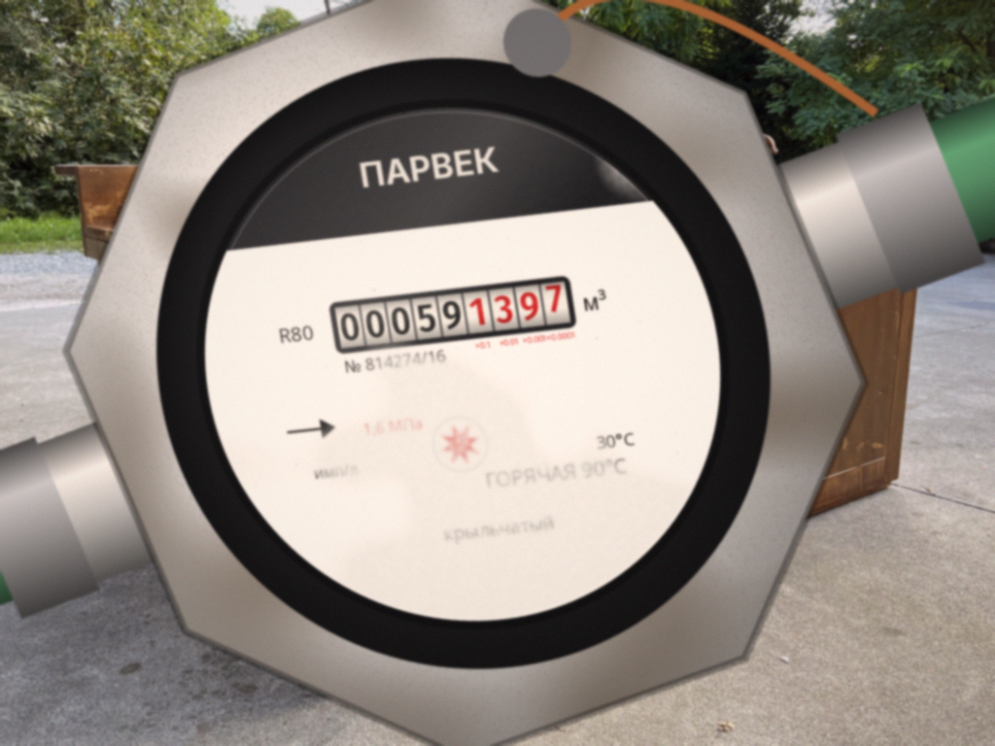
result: 59.1397 m³
